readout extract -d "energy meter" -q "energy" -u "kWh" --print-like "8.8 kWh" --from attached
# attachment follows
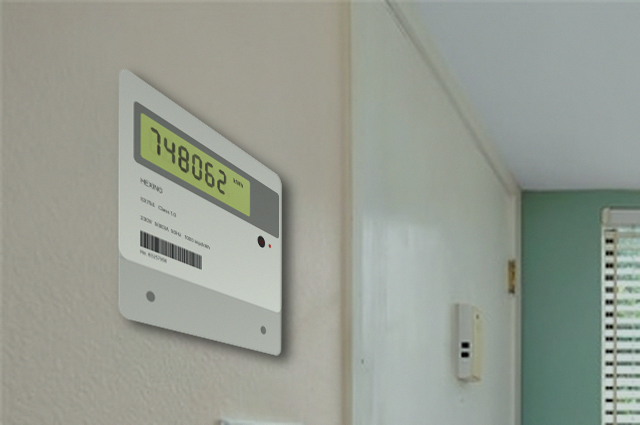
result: 748062 kWh
